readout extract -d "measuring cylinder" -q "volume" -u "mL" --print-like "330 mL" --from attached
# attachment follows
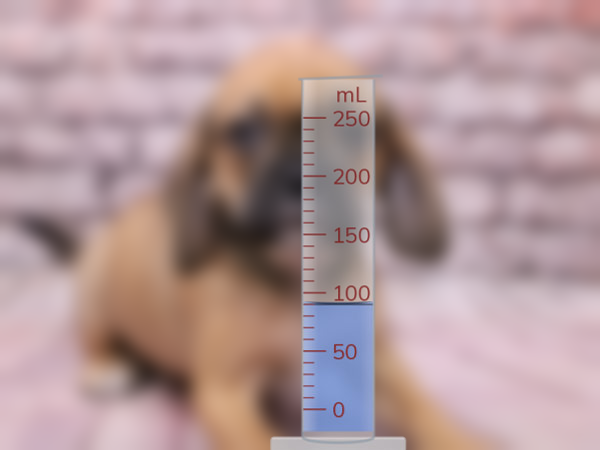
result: 90 mL
